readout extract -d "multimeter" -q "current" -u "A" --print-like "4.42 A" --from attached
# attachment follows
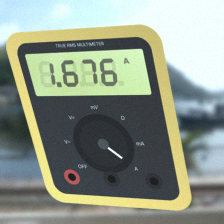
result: 1.676 A
